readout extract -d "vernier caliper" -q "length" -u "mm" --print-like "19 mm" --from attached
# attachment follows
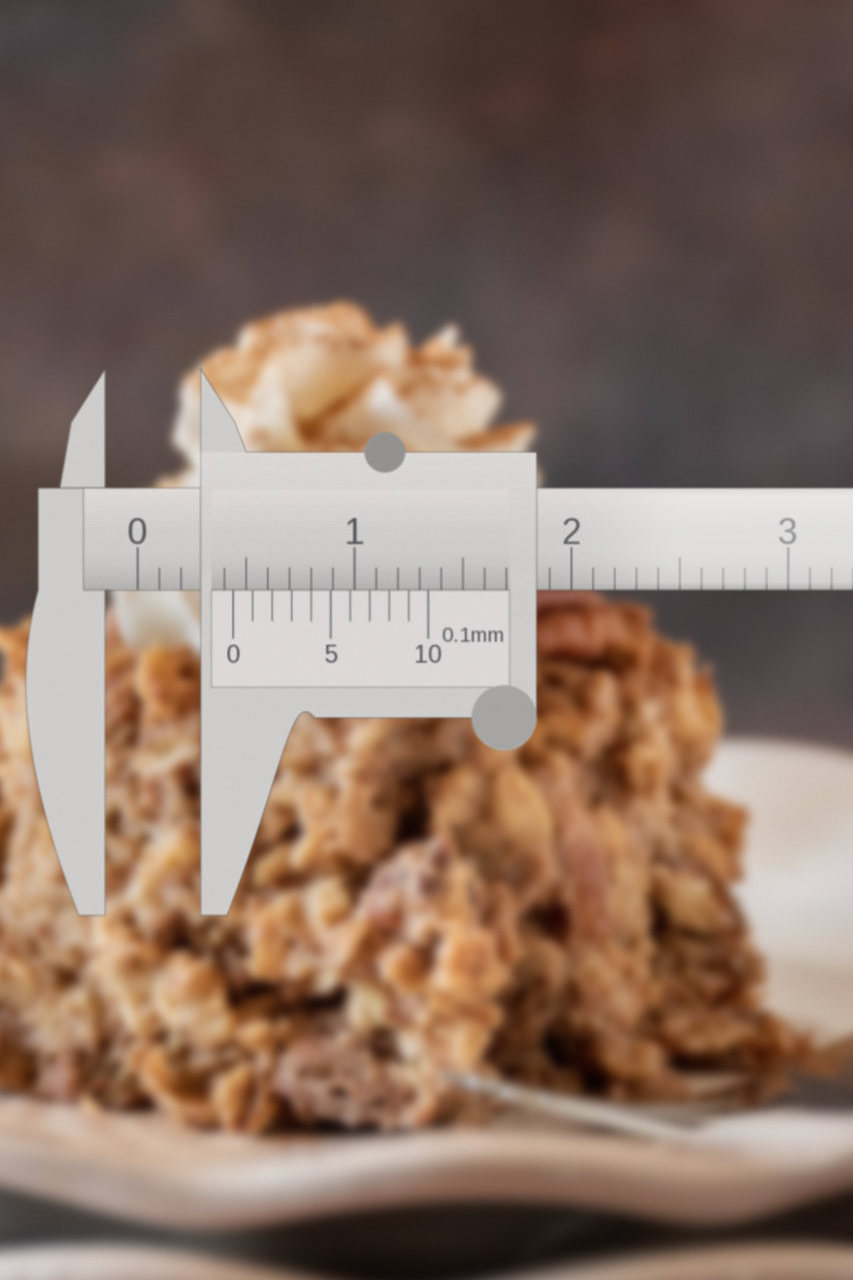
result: 4.4 mm
